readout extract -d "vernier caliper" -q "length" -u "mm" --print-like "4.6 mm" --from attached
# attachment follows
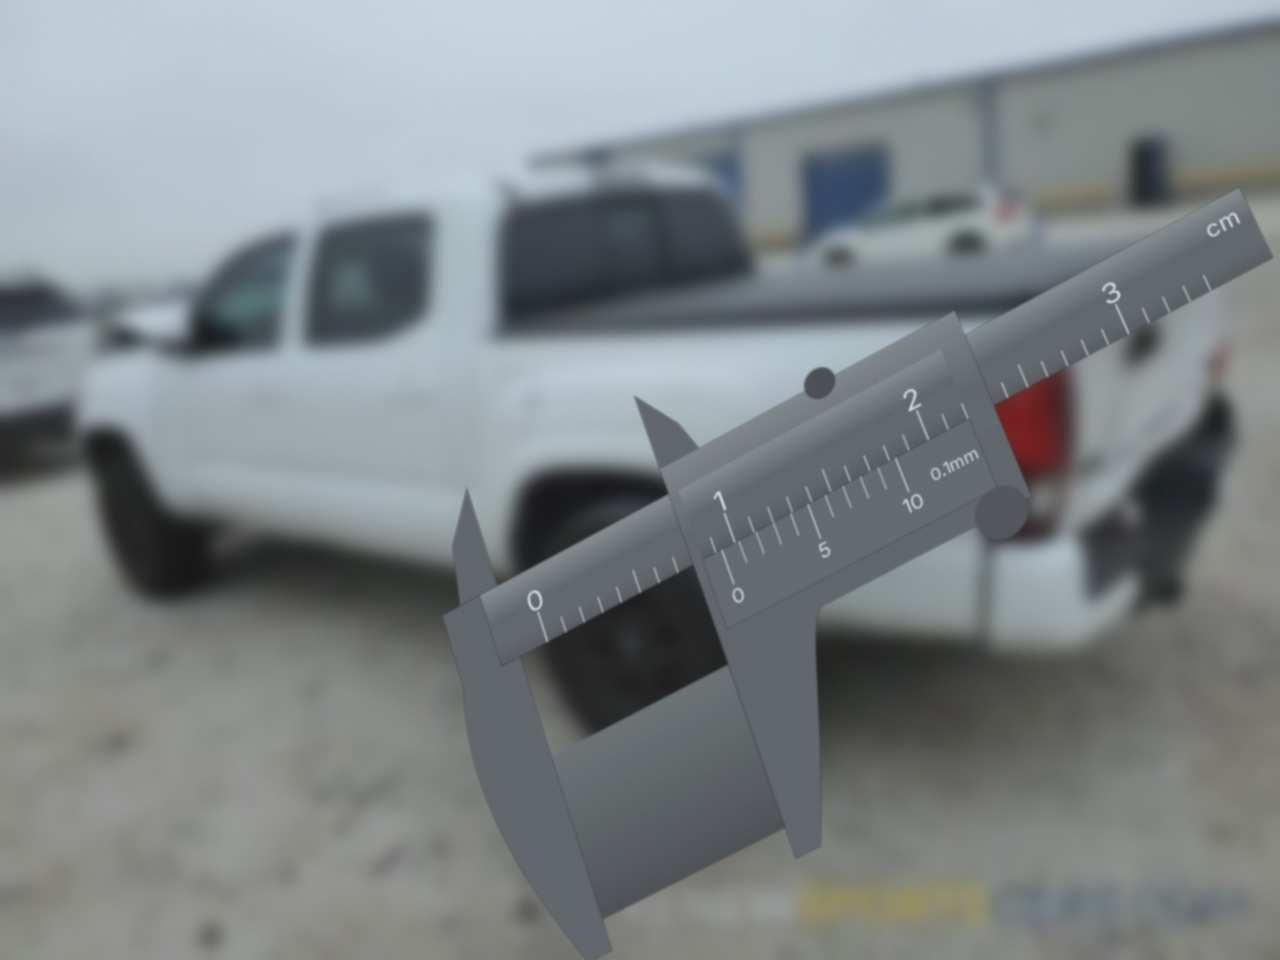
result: 9.3 mm
